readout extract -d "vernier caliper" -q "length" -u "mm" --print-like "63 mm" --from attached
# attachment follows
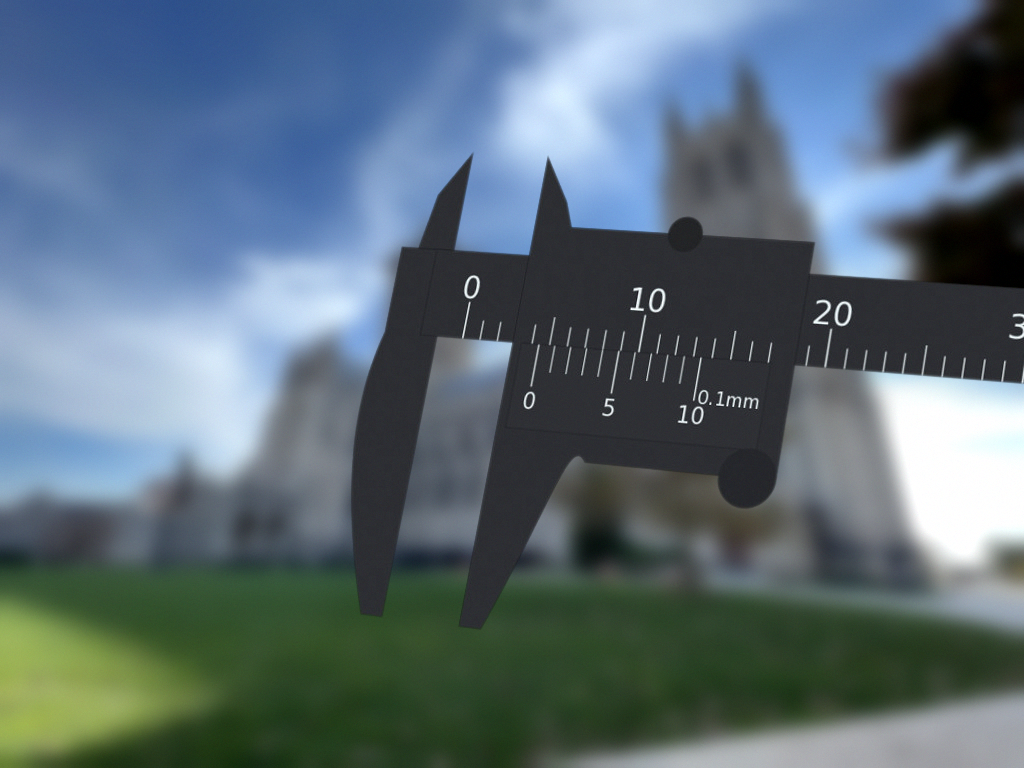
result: 4.4 mm
